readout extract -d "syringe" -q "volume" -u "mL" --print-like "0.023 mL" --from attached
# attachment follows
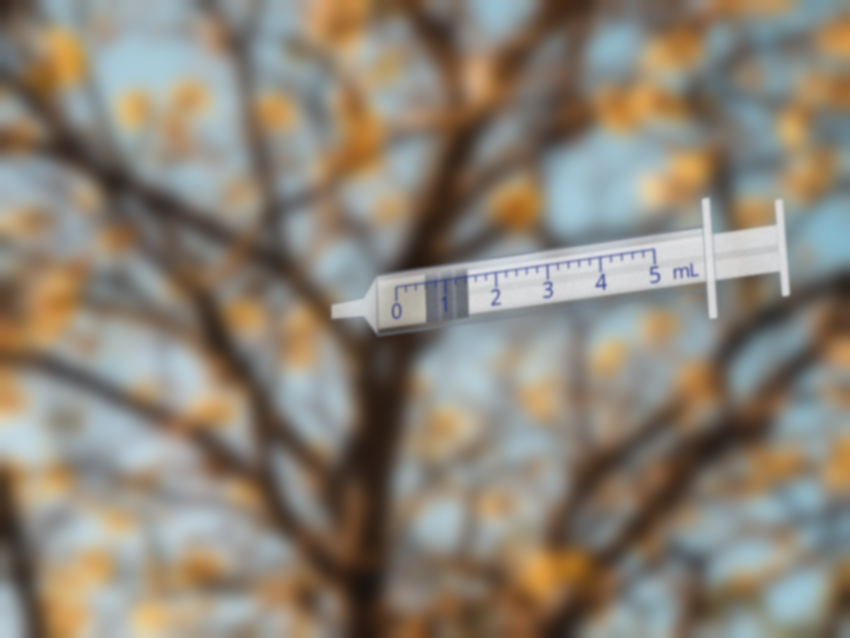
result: 0.6 mL
